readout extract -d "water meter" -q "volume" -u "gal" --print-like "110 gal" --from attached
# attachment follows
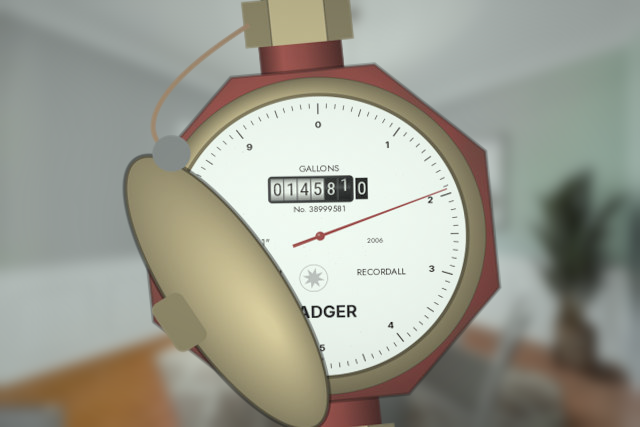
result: 145811.9 gal
